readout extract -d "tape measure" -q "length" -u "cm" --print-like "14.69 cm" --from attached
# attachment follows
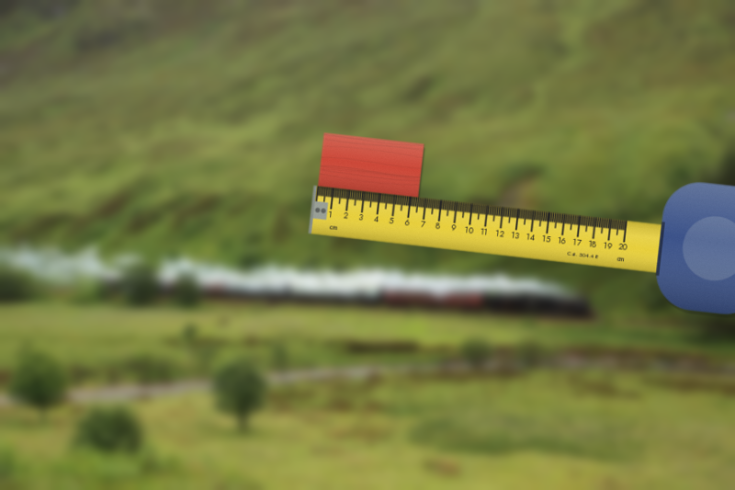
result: 6.5 cm
